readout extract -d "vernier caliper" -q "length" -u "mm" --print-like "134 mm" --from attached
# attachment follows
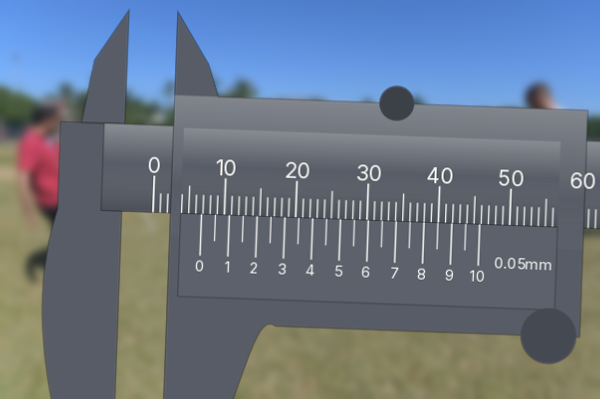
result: 6.8 mm
